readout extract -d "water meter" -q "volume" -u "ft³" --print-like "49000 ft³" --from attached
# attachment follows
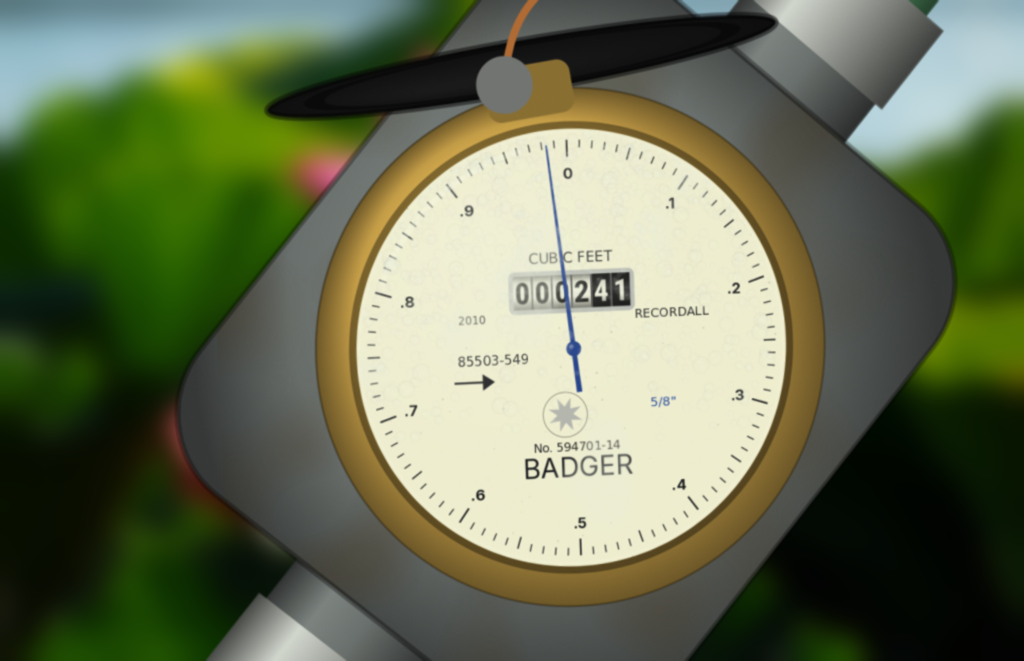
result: 240.98 ft³
